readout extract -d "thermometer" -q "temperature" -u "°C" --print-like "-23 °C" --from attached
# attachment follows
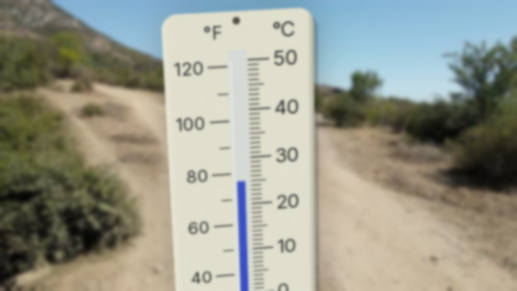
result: 25 °C
